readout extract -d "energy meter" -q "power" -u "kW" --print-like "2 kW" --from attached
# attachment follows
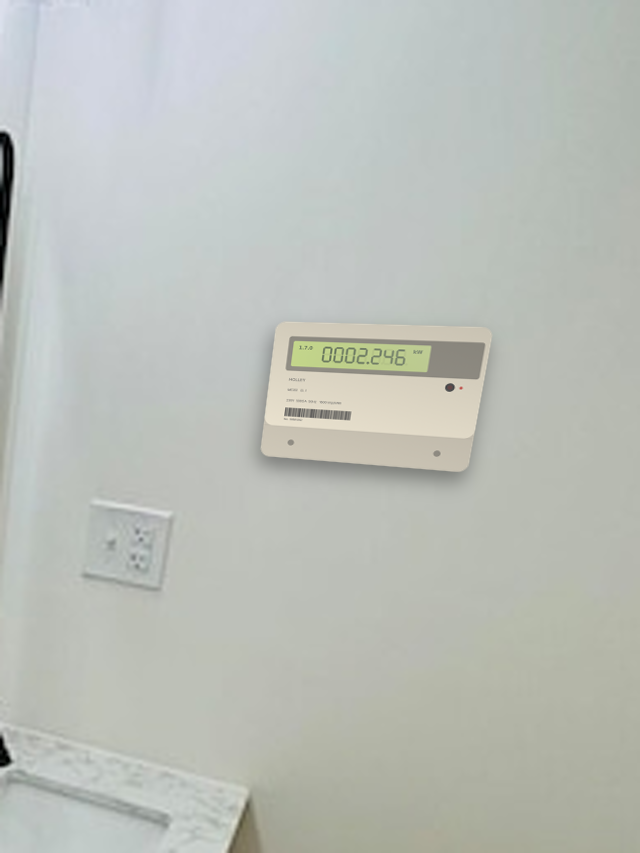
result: 2.246 kW
